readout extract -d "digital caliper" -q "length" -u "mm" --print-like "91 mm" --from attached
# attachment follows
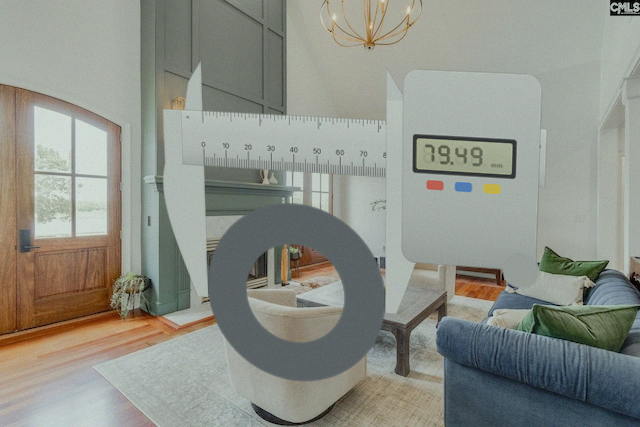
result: 79.49 mm
